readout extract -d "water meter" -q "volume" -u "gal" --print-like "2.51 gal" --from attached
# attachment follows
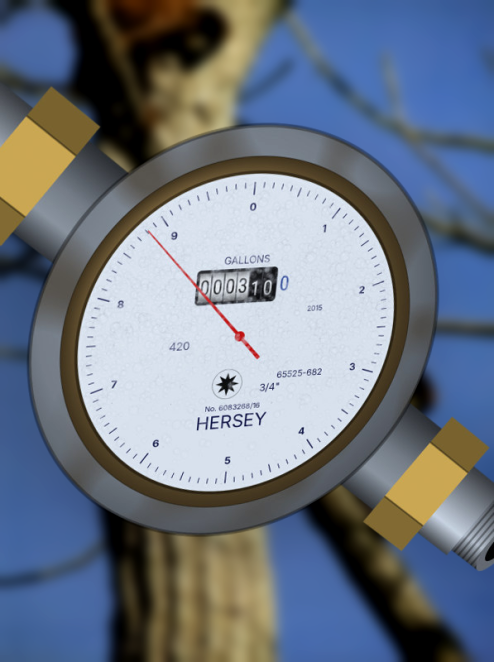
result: 3098.8 gal
